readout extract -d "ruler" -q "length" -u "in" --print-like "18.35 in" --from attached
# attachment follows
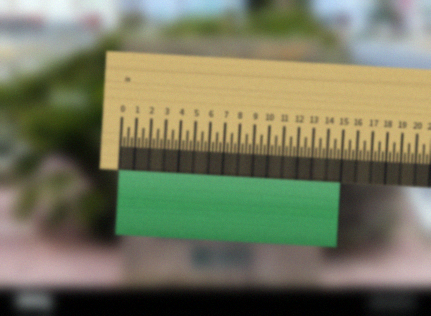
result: 15 in
